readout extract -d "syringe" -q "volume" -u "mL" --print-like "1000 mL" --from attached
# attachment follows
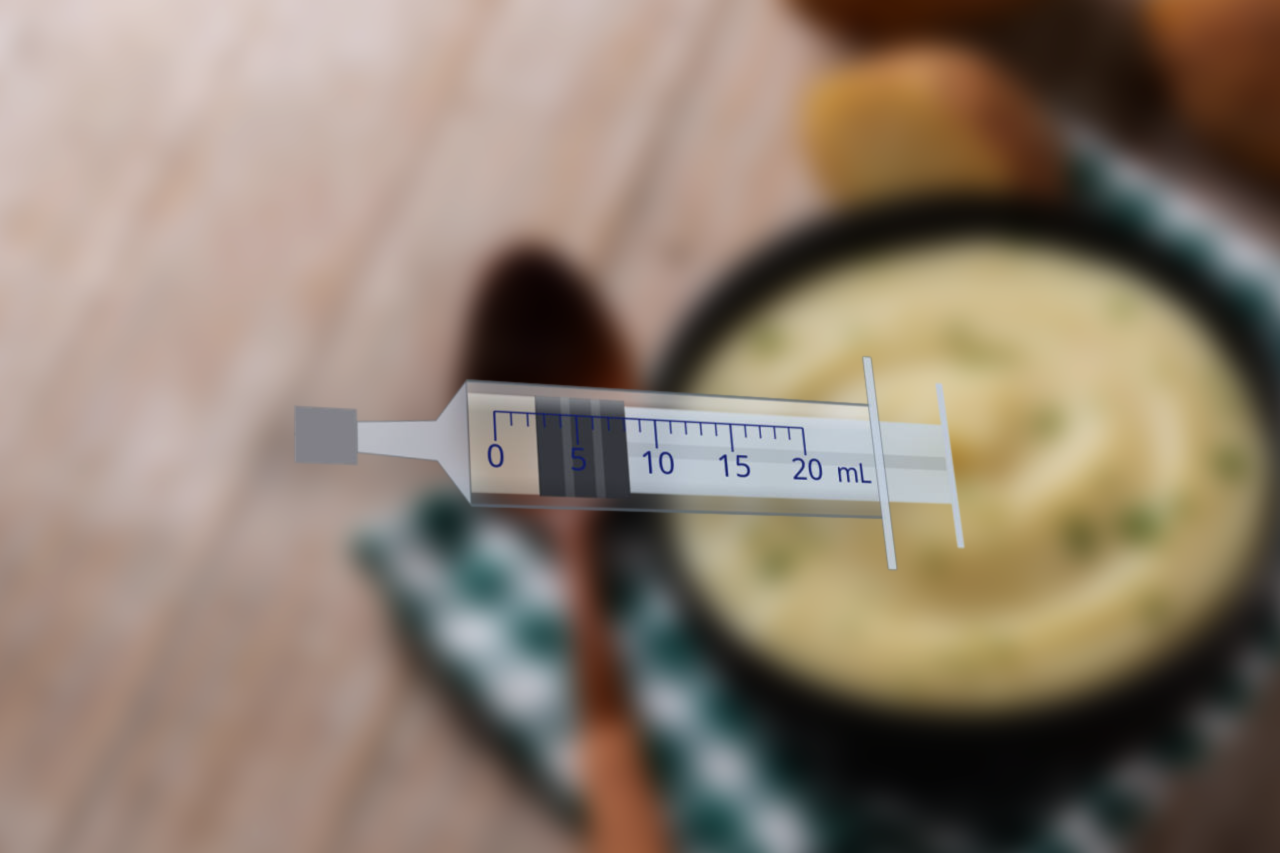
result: 2.5 mL
